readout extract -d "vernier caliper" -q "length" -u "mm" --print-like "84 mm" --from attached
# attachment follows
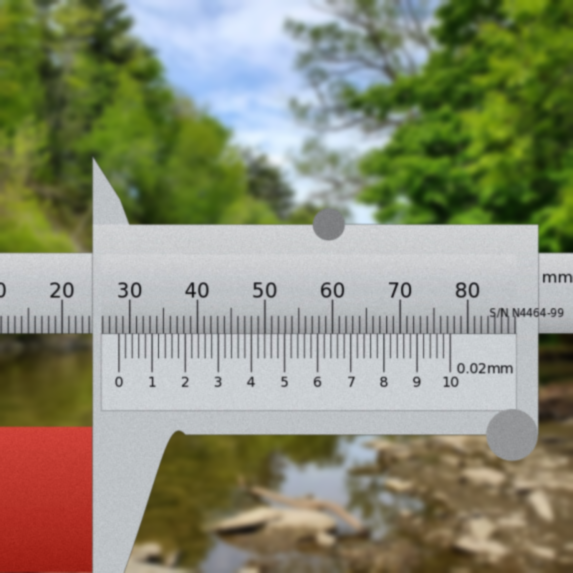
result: 28.4 mm
